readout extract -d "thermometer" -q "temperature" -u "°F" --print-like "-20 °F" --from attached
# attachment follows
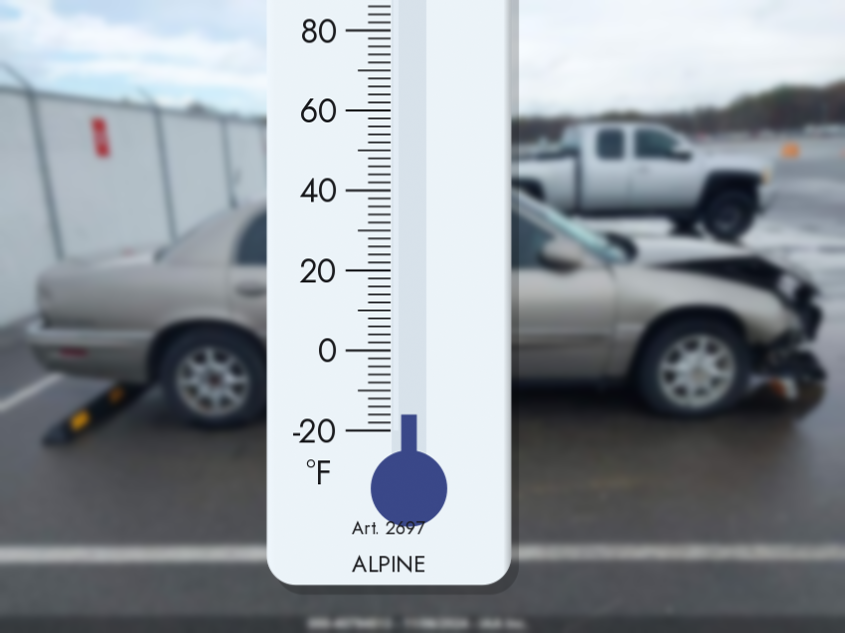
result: -16 °F
